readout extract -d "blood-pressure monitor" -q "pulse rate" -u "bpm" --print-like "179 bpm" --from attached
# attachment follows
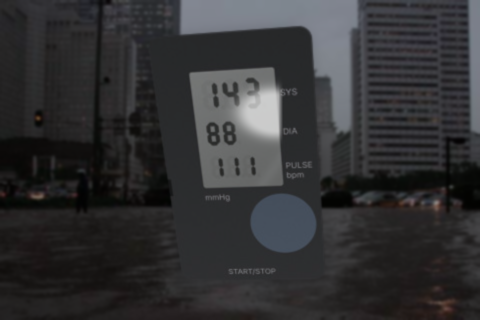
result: 111 bpm
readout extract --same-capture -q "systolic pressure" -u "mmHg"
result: 143 mmHg
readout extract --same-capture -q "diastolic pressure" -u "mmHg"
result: 88 mmHg
